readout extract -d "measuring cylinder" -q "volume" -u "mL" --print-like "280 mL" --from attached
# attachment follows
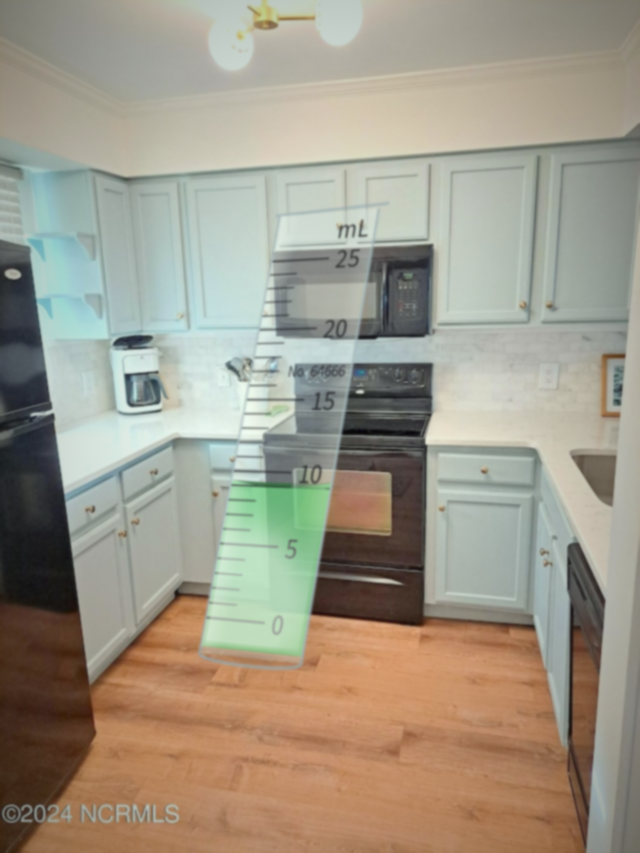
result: 9 mL
